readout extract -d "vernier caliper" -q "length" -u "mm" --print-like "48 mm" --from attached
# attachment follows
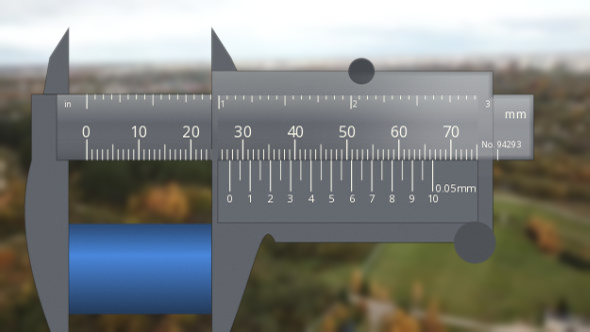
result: 27.5 mm
